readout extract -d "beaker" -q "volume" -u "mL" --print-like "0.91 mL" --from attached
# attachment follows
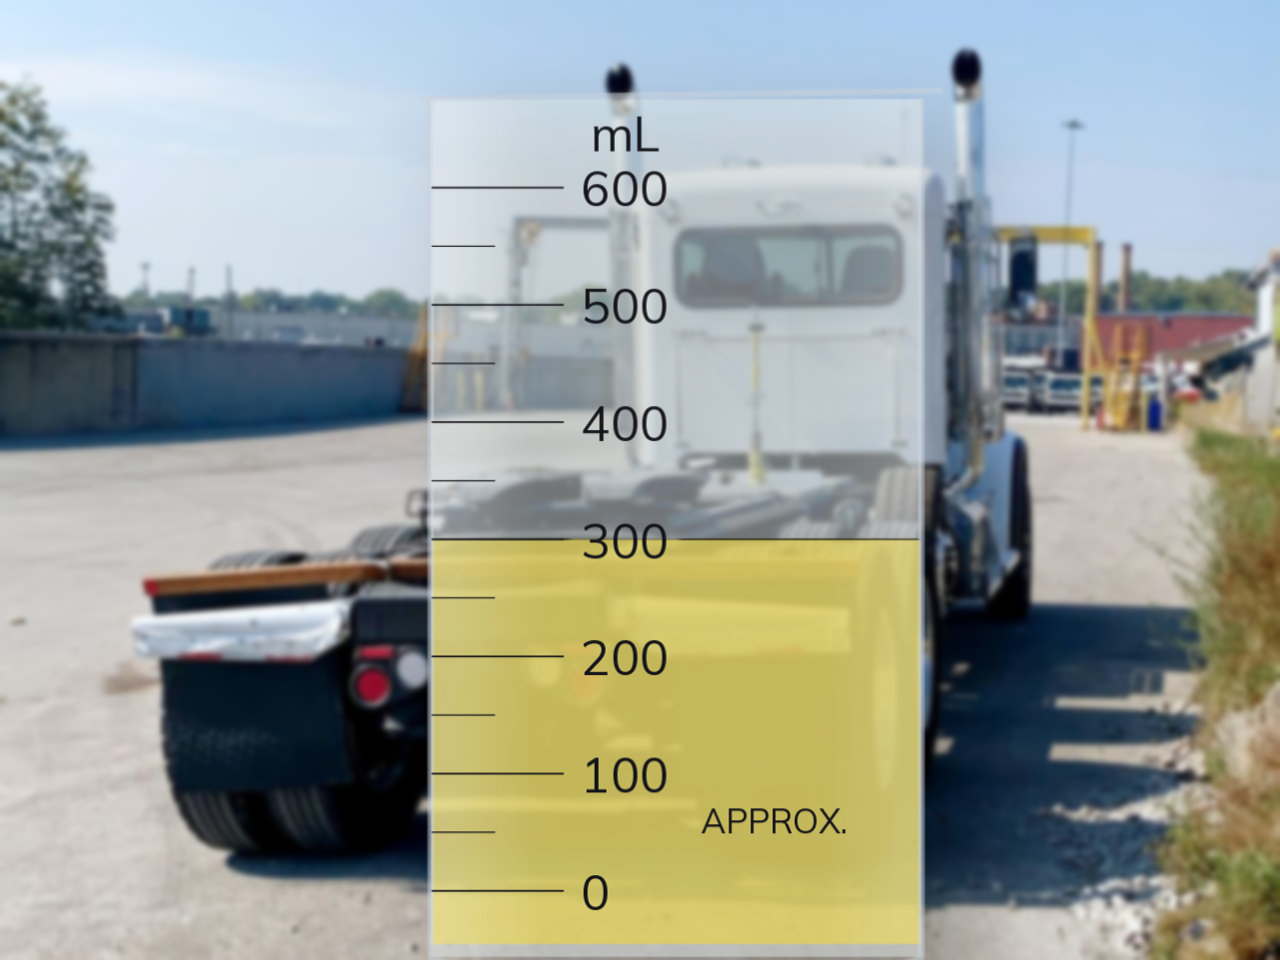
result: 300 mL
